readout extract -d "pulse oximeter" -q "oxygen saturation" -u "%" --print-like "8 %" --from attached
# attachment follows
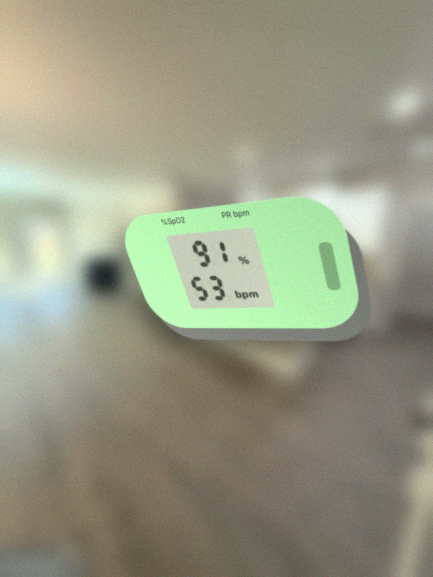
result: 91 %
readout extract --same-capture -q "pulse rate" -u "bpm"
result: 53 bpm
